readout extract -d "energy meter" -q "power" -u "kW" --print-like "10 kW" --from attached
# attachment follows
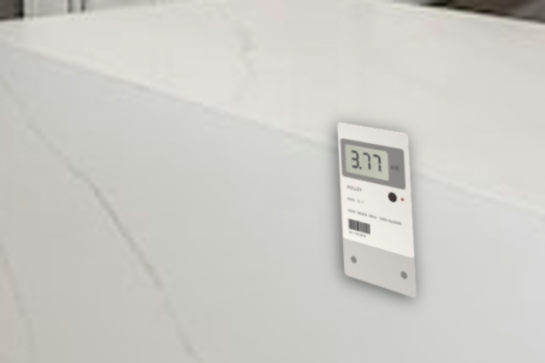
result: 3.77 kW
